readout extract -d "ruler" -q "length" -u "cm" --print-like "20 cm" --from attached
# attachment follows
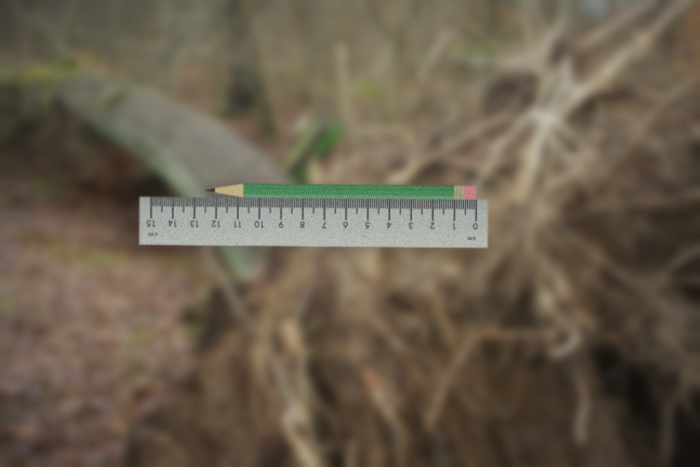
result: 12.5 cm
